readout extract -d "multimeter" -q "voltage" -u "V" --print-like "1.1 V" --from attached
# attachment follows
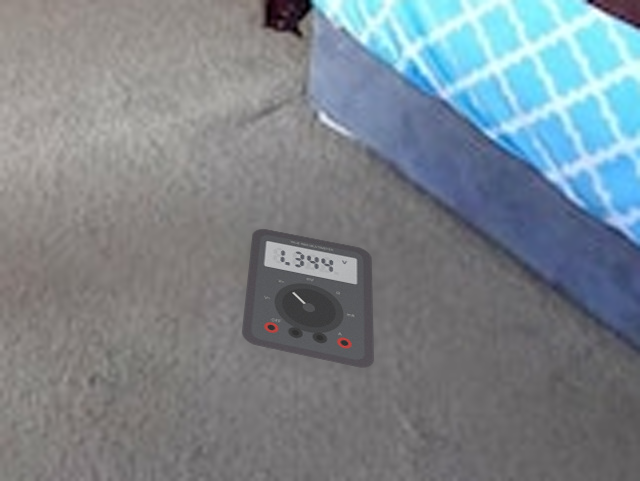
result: 1.344 V
